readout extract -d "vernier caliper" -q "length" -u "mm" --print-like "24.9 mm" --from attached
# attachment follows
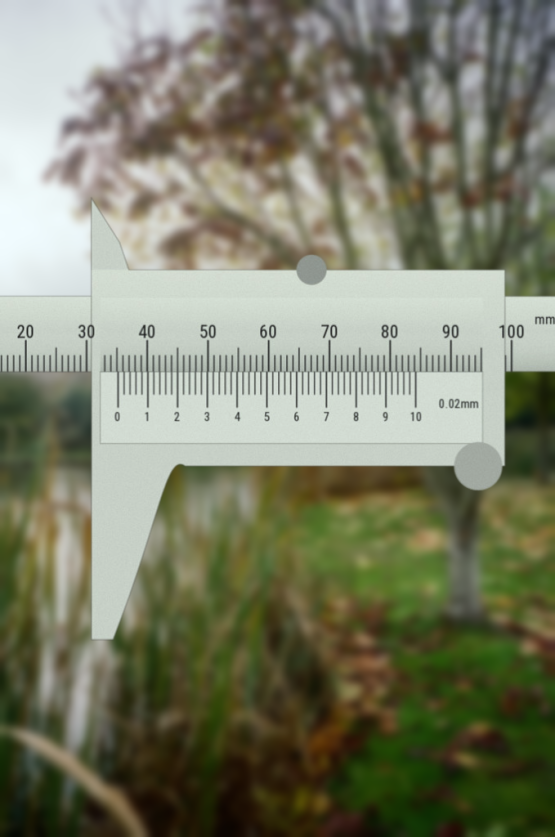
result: 35.2 mm
